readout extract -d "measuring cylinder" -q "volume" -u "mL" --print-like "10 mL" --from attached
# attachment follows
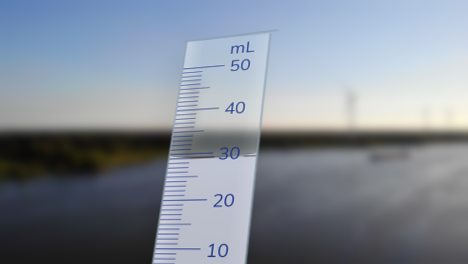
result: 29 mL
